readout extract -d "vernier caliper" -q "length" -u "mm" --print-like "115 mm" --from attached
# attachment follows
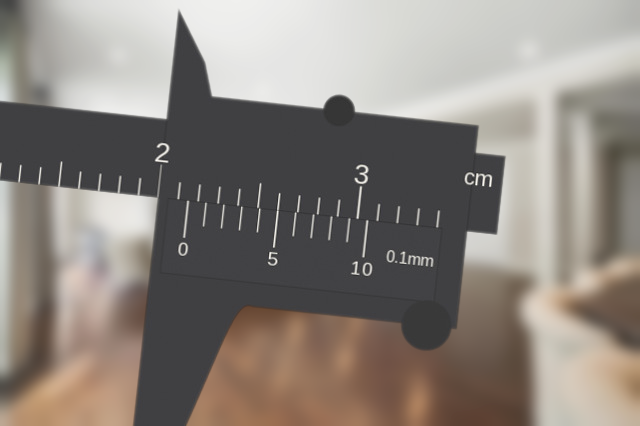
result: 21.5 mm
